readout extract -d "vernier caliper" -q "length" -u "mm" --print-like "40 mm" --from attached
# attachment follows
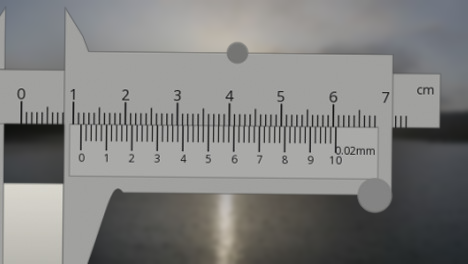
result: 11.5 mm
